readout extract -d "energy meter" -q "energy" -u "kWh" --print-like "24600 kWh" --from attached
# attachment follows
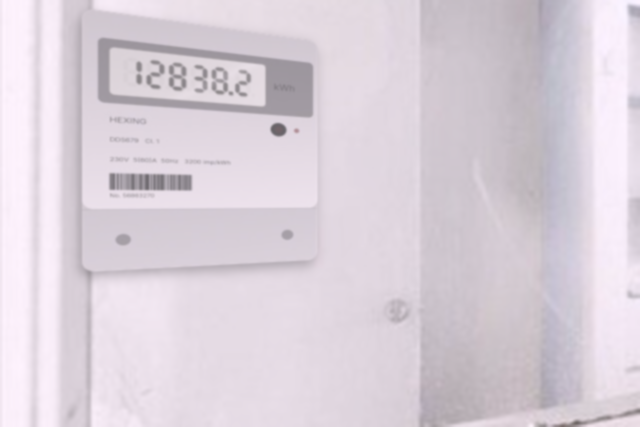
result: 12838.2 kWh
